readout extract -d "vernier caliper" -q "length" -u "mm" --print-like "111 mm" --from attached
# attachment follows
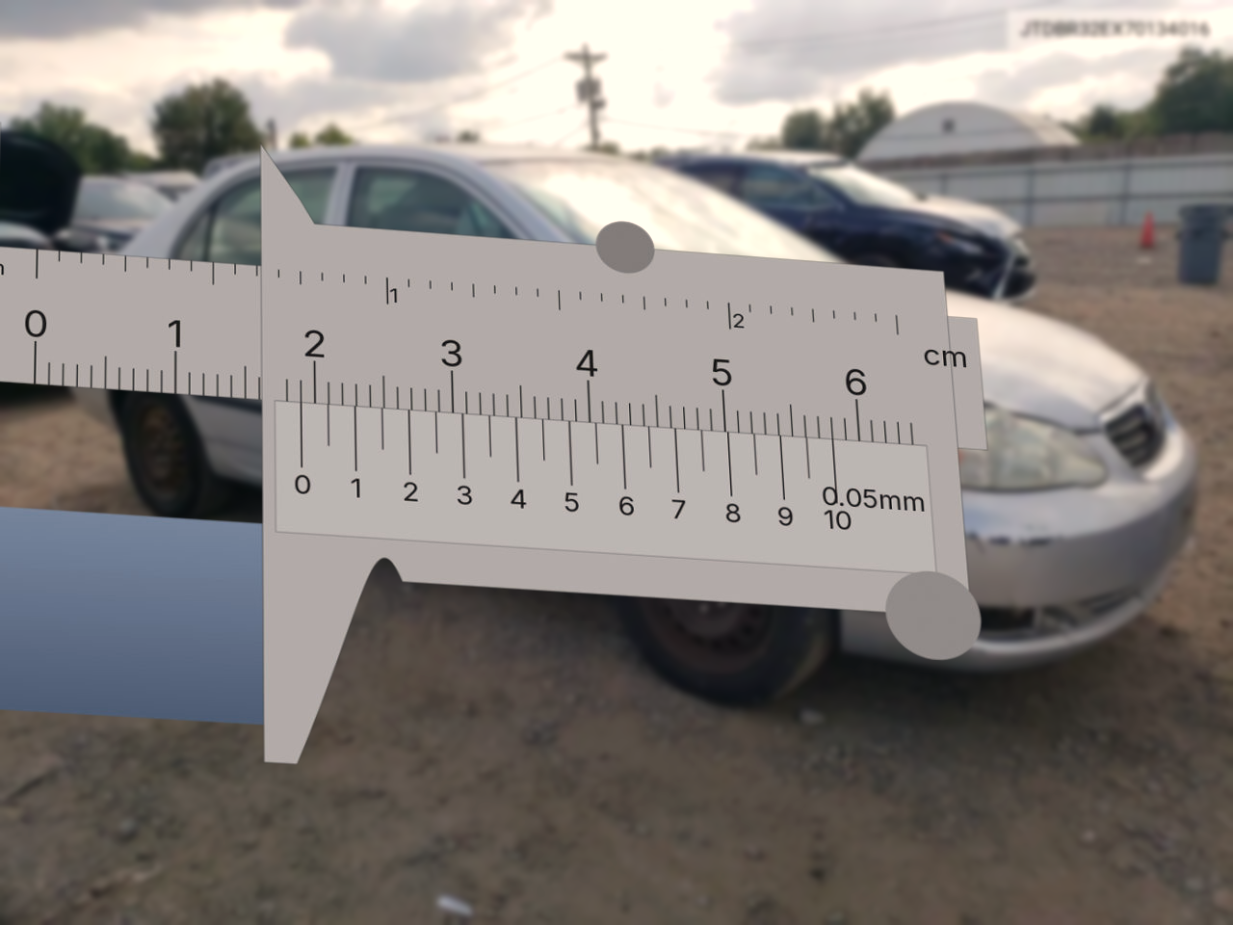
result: 19.0 mm
